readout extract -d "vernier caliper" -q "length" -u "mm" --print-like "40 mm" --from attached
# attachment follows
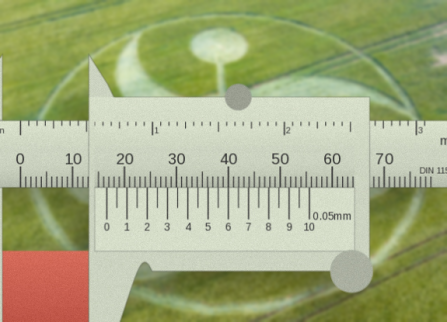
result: 16.6 mm
